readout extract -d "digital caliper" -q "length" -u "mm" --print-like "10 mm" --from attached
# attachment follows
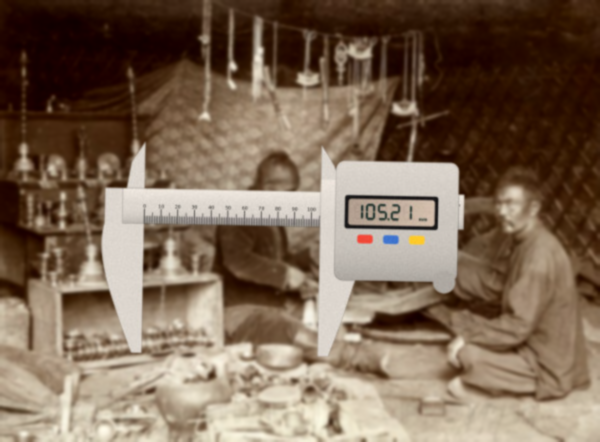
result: 105.21 mm
